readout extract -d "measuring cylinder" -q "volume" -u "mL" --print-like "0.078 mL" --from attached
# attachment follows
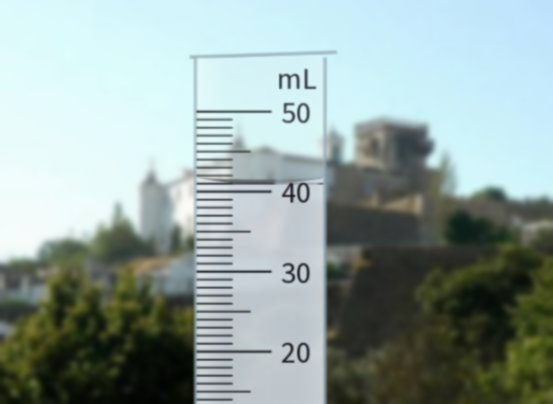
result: 41 mL
